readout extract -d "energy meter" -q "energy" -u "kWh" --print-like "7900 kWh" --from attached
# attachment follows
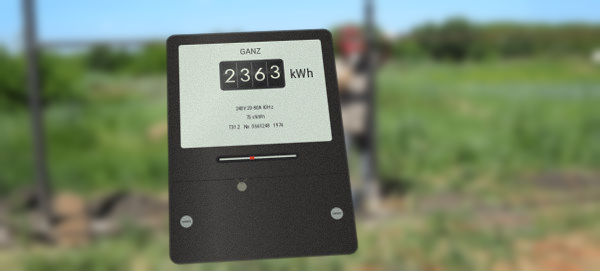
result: 2363 kWh
